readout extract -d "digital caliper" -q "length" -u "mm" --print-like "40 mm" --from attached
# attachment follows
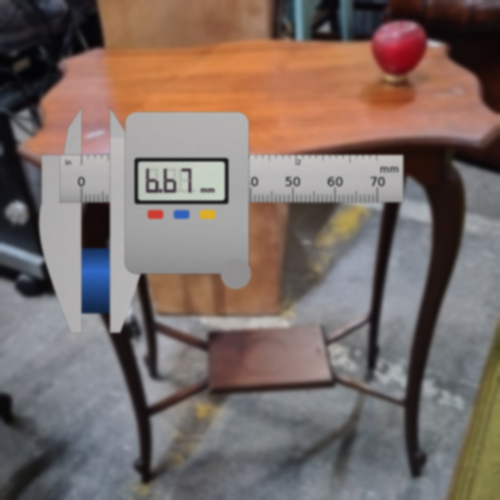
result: 6.67 mm
